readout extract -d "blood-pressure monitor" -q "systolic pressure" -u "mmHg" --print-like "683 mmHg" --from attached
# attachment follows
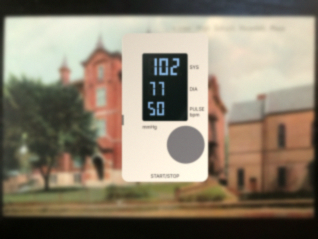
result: 102 mmHg
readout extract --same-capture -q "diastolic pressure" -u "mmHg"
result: 77 mmHg
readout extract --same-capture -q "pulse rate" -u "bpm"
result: 50 bpm
